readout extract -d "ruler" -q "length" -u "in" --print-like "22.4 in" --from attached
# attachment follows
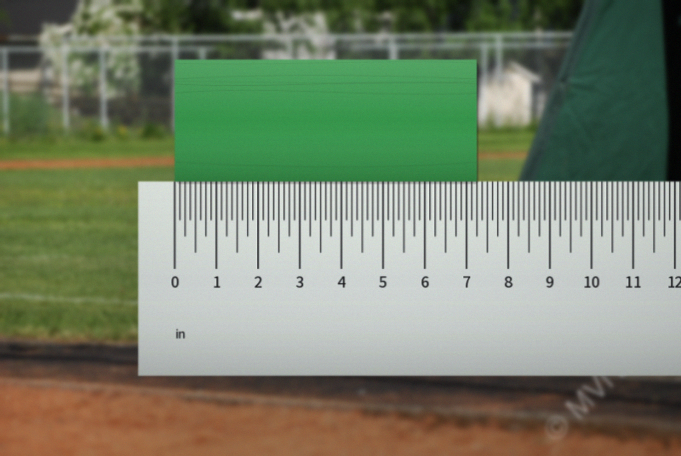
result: 7.25 in
